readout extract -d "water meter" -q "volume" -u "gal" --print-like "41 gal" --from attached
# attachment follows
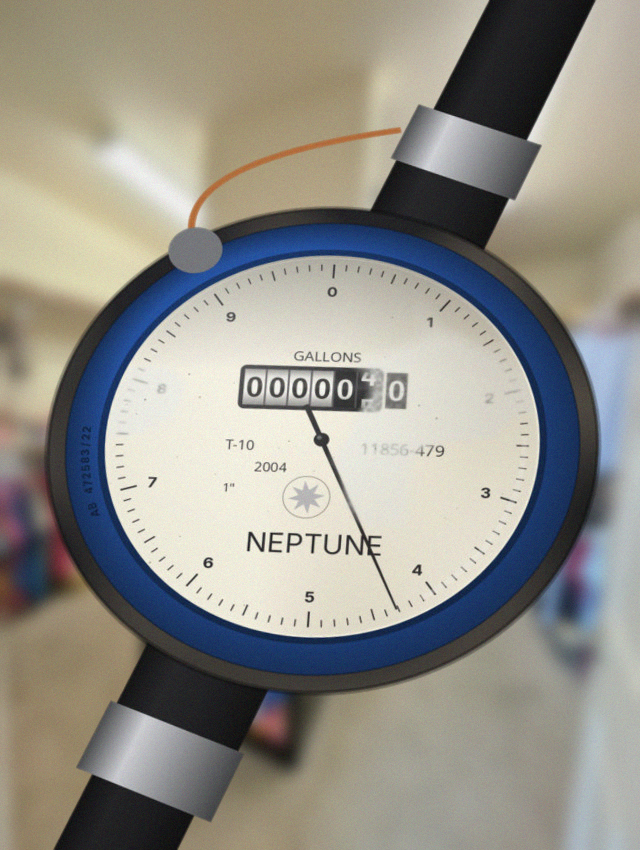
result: 44.3 gal
